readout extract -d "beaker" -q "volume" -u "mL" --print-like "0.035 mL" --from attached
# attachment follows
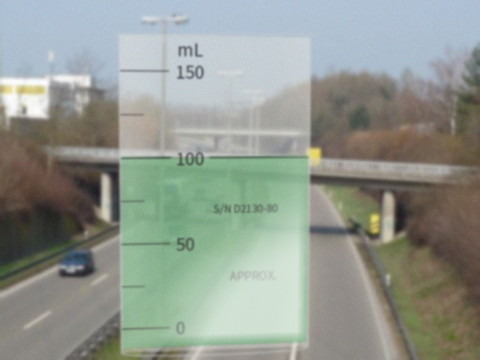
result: 100 mL
